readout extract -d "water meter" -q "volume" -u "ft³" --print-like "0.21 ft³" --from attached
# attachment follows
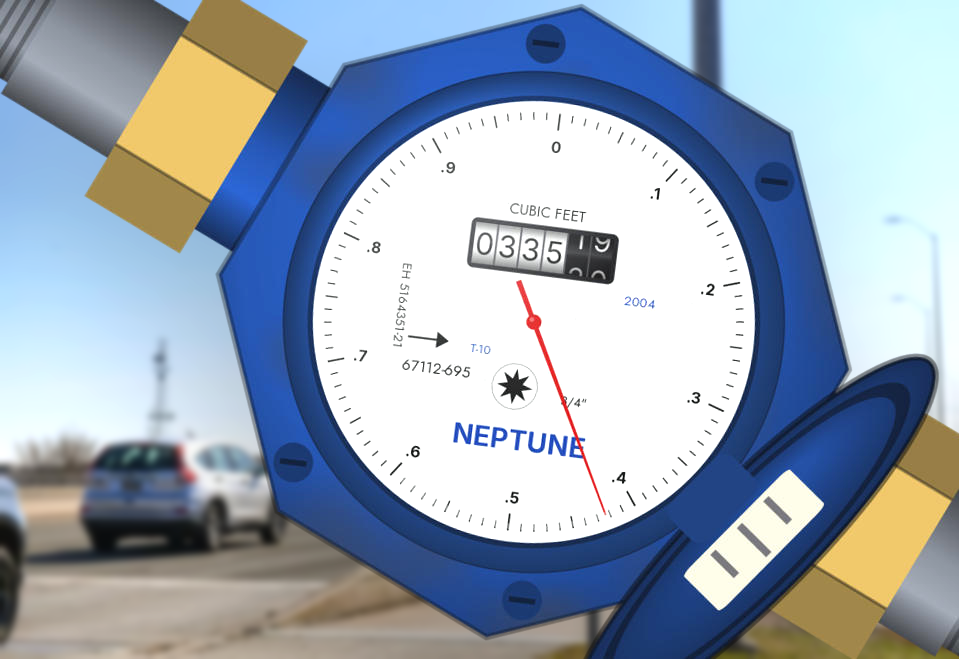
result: 33519.42 ft³
